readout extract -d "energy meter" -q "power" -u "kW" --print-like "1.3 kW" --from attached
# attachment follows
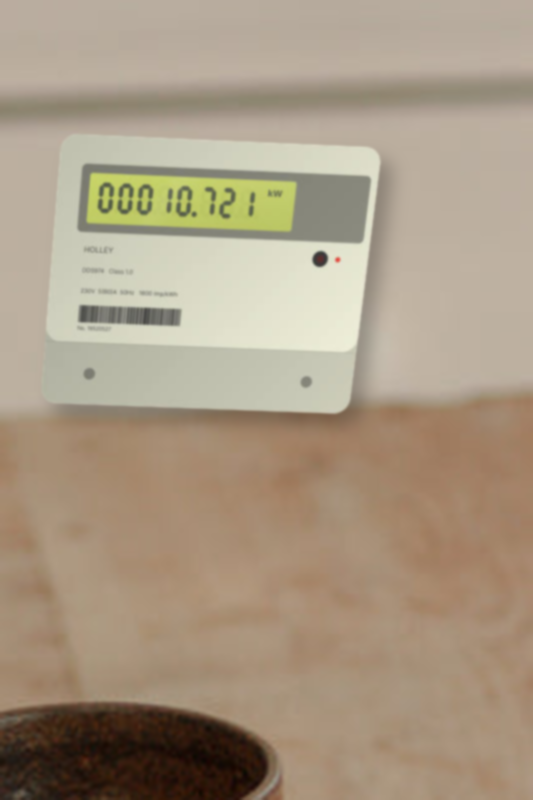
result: 10.721 kW
